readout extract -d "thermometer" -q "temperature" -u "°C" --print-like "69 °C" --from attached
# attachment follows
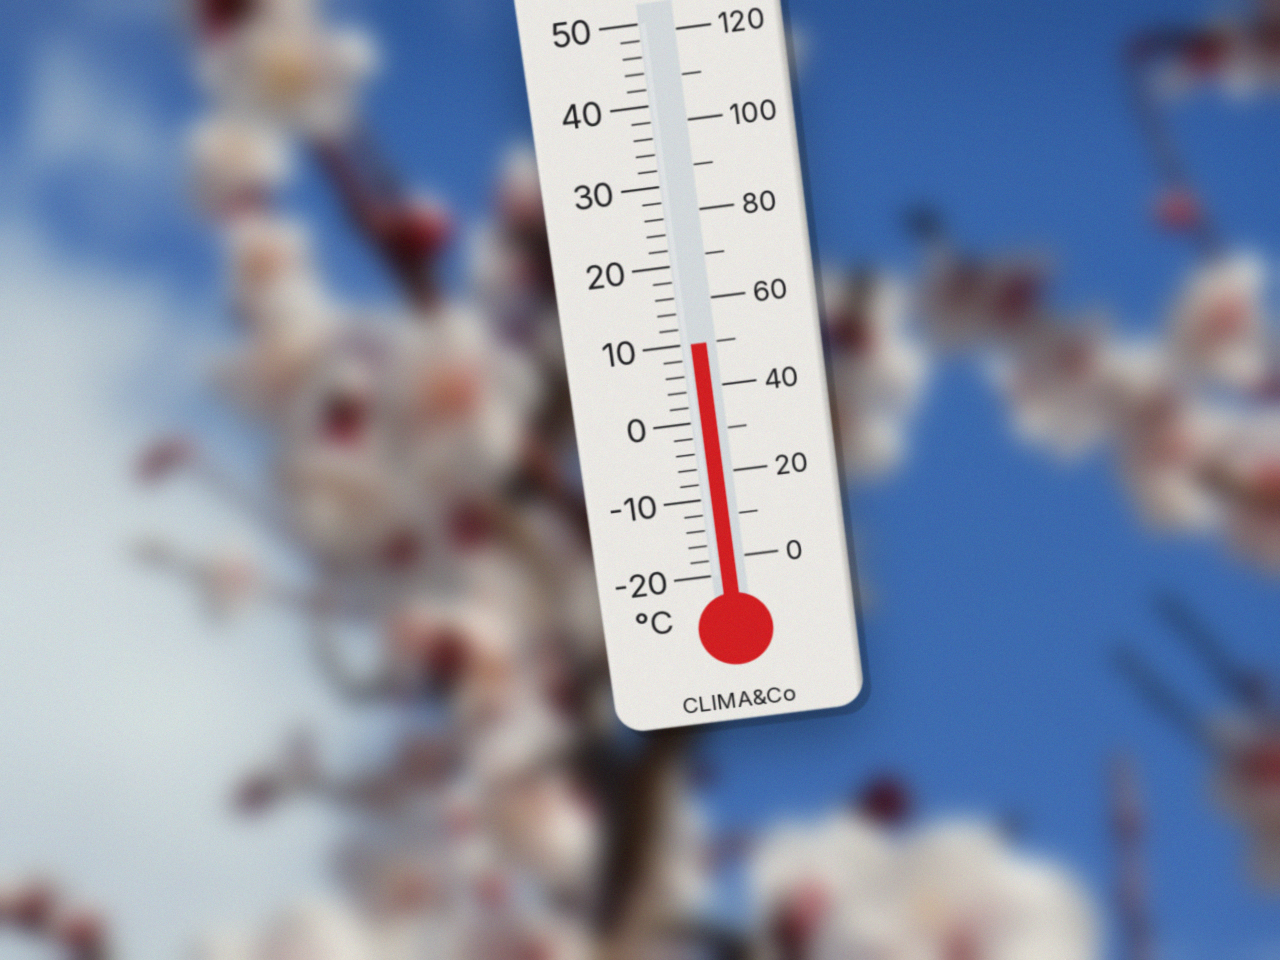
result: 10 °C
